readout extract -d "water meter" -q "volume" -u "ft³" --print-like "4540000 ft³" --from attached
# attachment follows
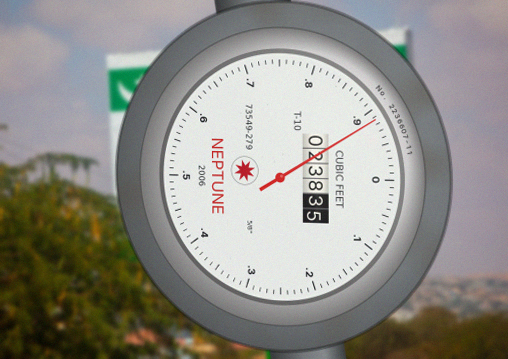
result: 23834.91 ft³
